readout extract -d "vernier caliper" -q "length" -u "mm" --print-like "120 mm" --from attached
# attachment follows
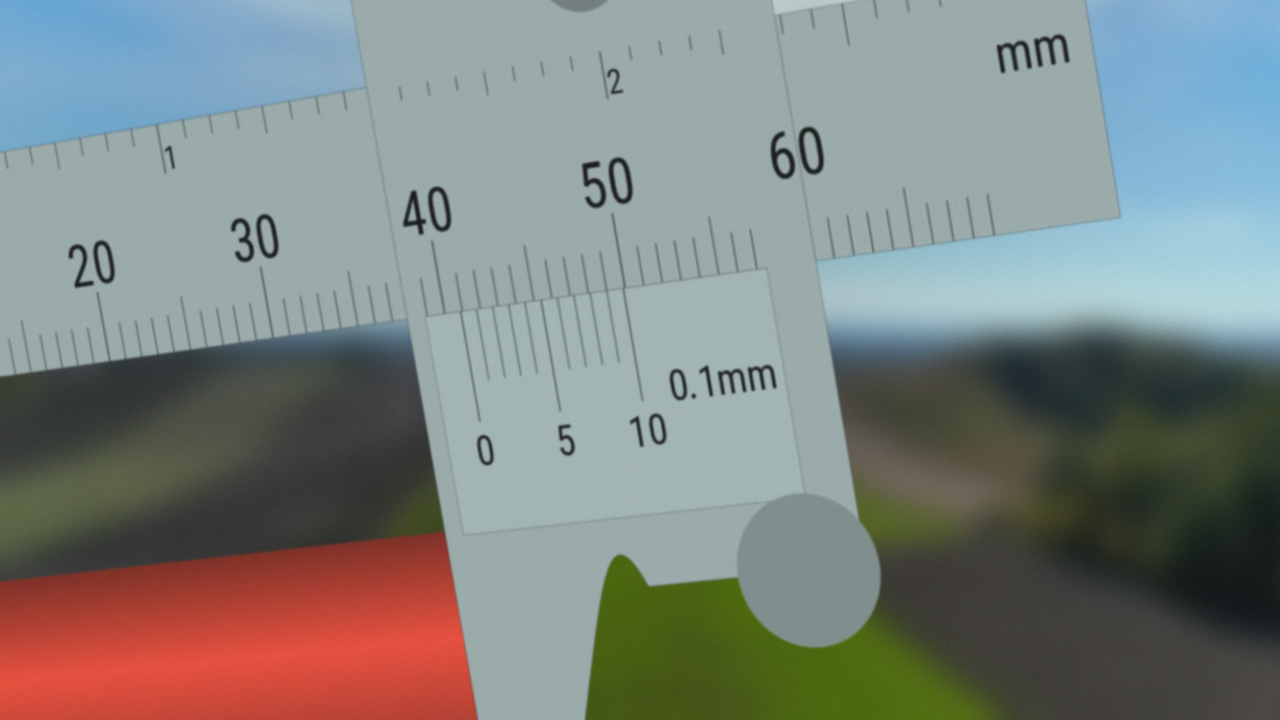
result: 40.9 mm
